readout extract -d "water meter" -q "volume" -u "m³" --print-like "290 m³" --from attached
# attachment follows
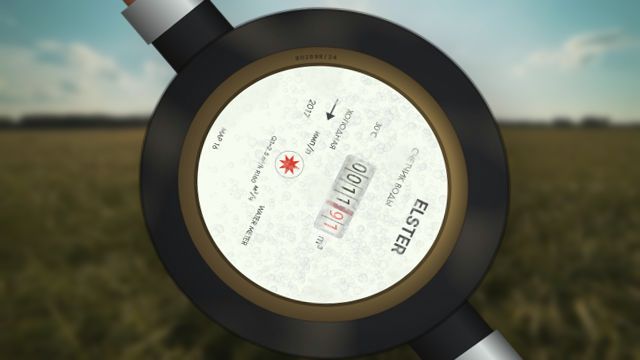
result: 11.91 m³
